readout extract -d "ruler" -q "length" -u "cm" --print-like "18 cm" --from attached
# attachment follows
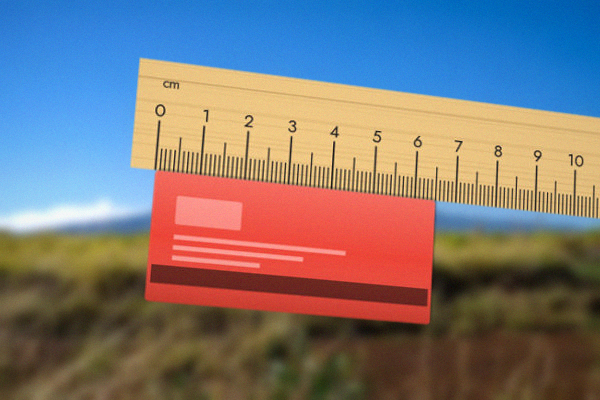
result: 6.5 cm
